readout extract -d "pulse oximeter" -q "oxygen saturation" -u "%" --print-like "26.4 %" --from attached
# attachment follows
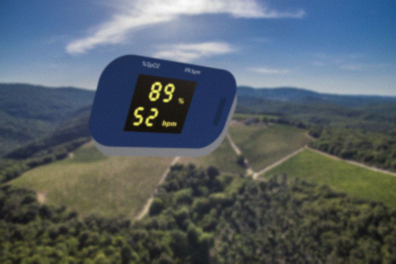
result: 89 %
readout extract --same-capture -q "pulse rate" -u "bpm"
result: 52 bpm
